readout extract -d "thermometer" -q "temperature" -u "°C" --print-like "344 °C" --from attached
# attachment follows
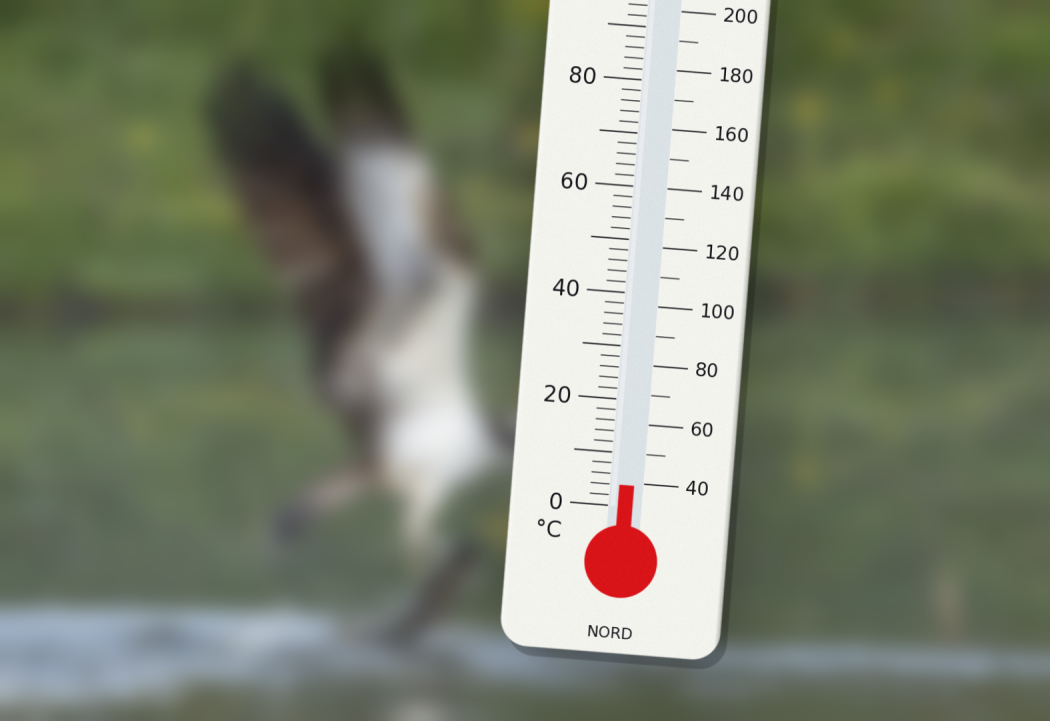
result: 4 °C
